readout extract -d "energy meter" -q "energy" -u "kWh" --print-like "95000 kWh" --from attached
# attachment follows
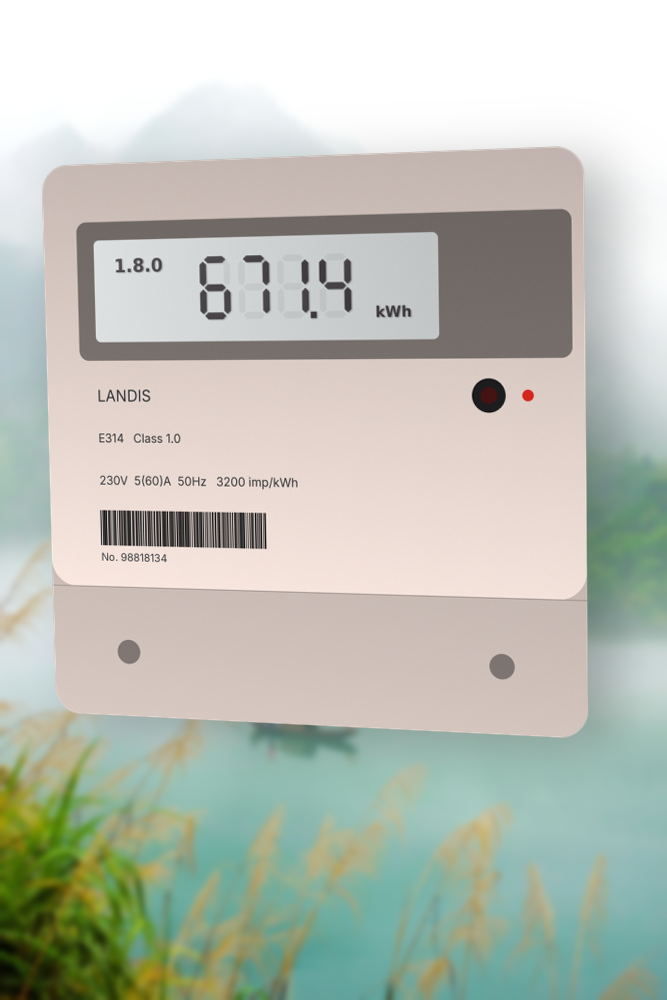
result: 671.4 kWh
